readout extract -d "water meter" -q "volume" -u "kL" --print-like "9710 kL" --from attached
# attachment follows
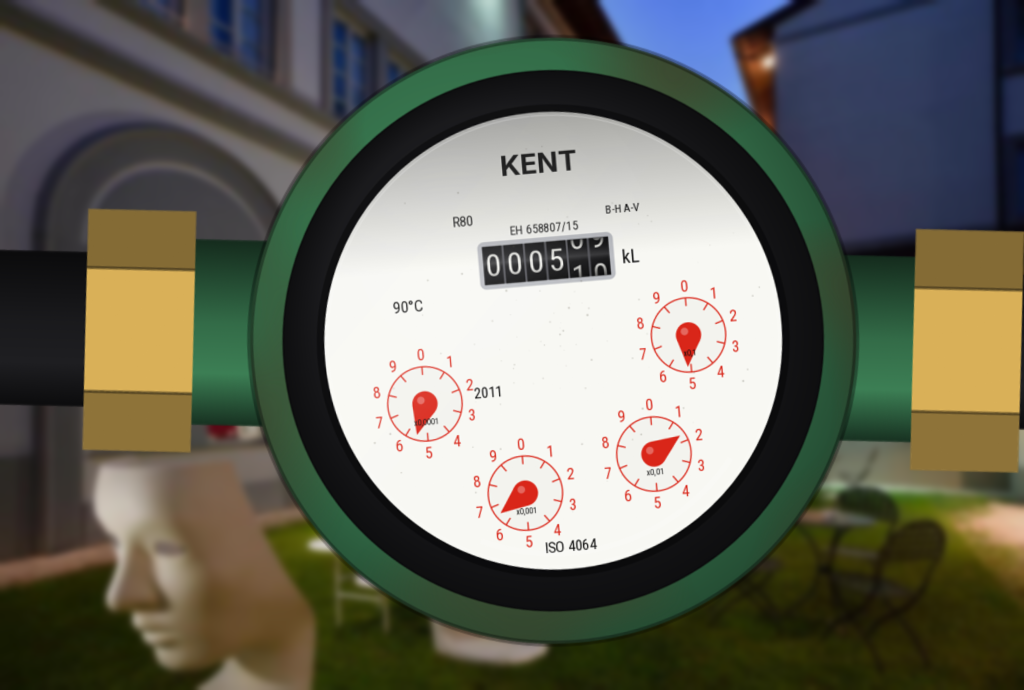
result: 509.5165 kL
